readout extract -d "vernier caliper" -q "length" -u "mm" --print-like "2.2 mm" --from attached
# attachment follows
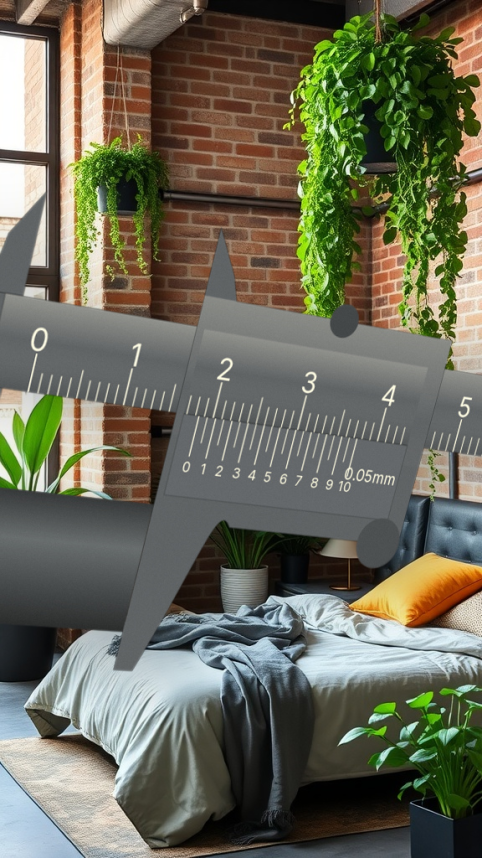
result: 18.4 mm
